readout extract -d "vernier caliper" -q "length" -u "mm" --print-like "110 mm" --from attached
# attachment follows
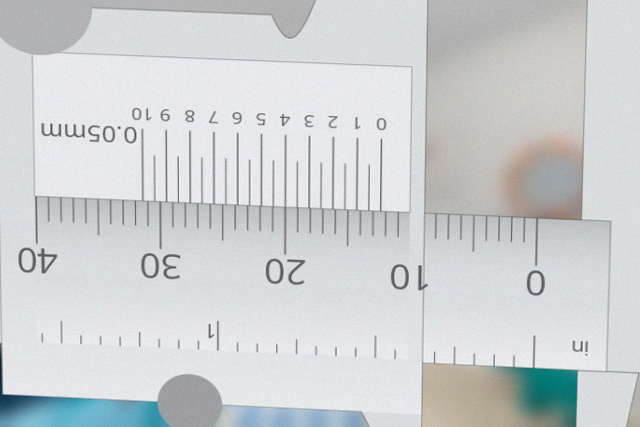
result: 12.4 mm
